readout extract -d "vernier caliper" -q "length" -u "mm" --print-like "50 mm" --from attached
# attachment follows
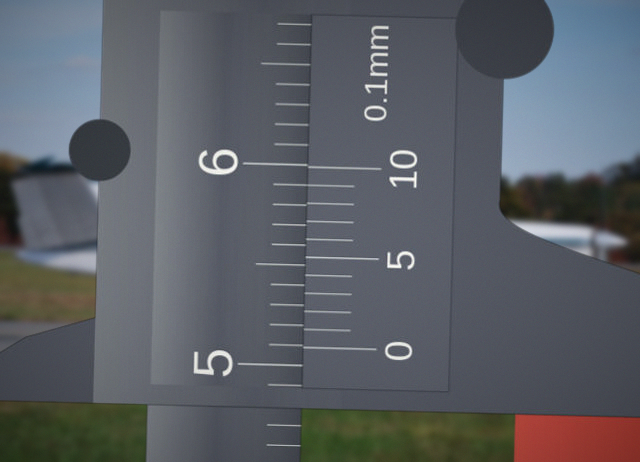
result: 50.9 mm
